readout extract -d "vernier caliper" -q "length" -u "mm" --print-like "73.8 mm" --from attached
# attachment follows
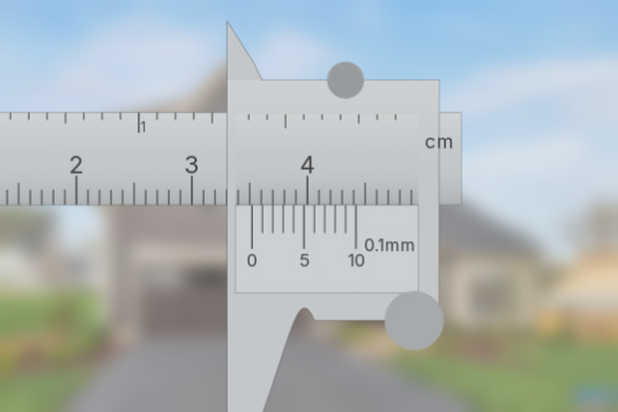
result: 35.2 mm
